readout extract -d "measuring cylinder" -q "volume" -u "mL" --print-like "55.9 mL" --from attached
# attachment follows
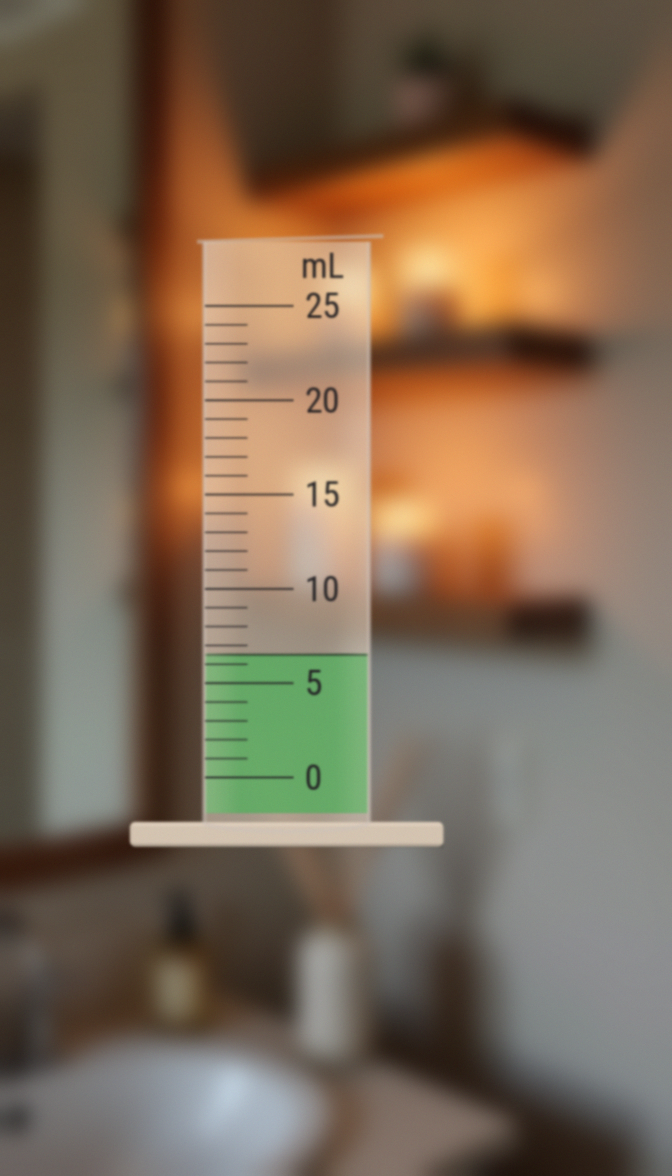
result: 6.5 mL
